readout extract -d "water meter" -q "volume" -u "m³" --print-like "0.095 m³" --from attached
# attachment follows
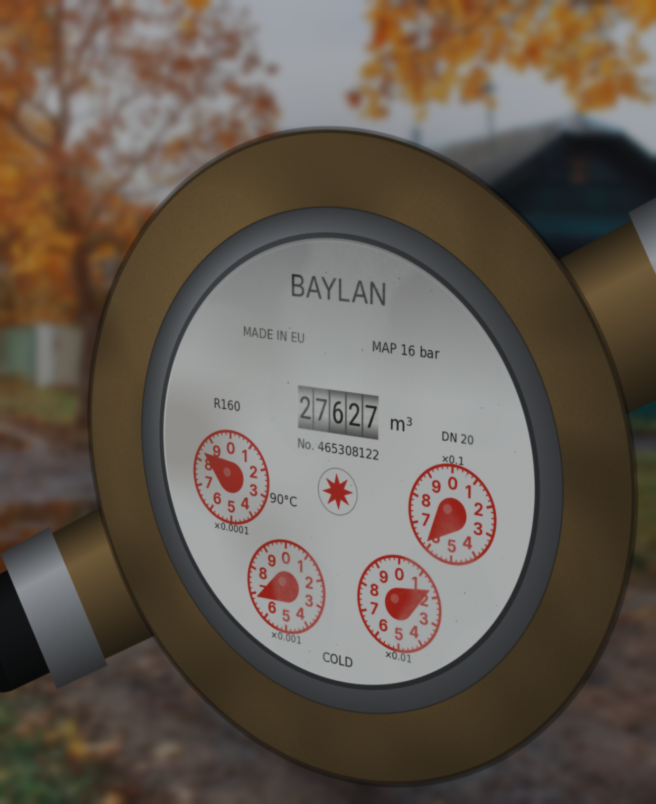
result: 27627.6168 m³
